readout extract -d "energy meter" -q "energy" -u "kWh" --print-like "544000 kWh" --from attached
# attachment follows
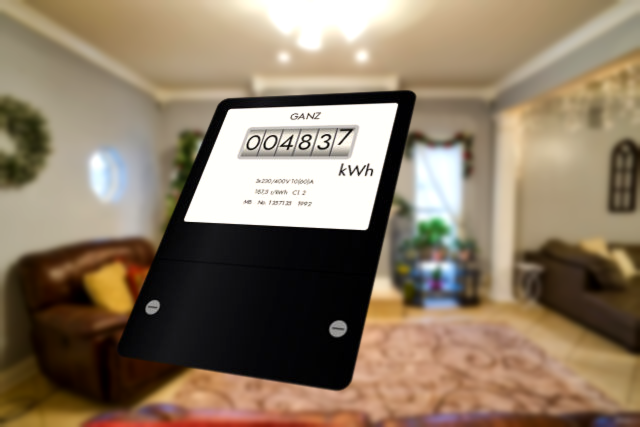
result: 4837 kWh
